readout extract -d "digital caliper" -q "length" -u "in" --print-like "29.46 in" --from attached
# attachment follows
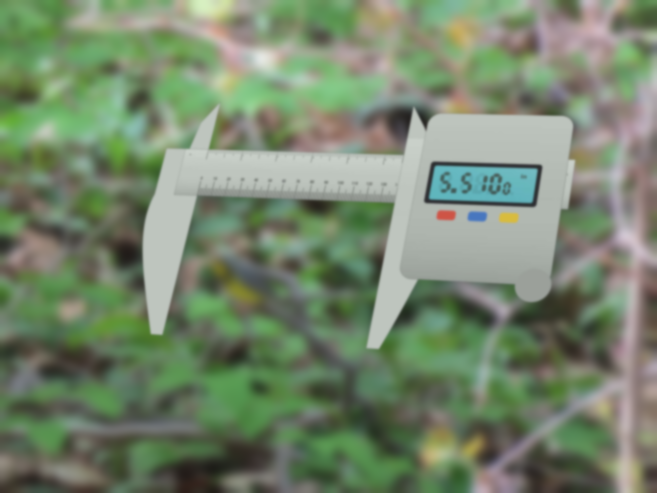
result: 5.5100 in
